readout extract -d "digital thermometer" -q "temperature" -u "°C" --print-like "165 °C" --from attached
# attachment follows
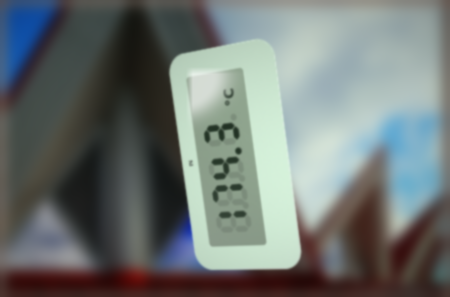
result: 174.3 °C
